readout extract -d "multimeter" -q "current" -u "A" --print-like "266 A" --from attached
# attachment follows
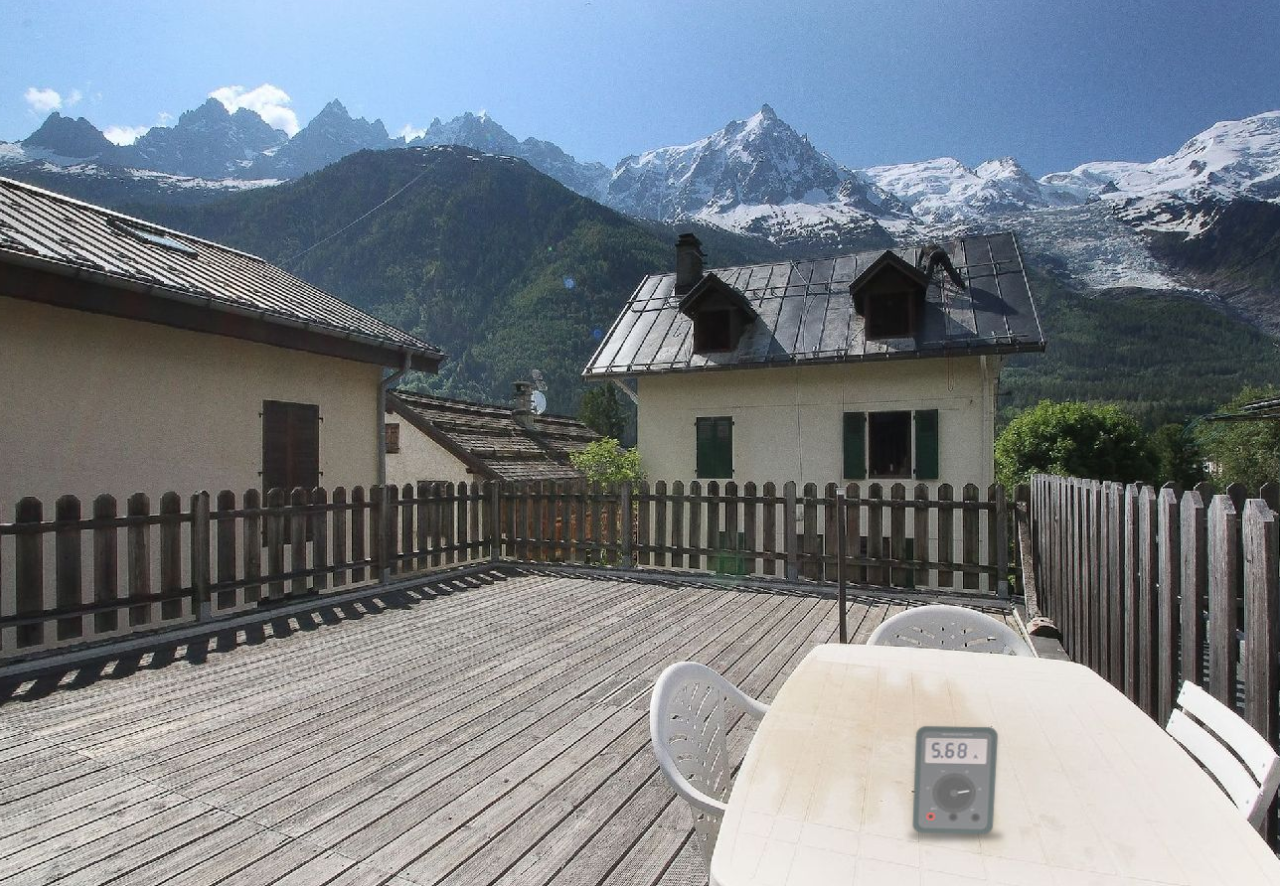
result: 5.68 A
